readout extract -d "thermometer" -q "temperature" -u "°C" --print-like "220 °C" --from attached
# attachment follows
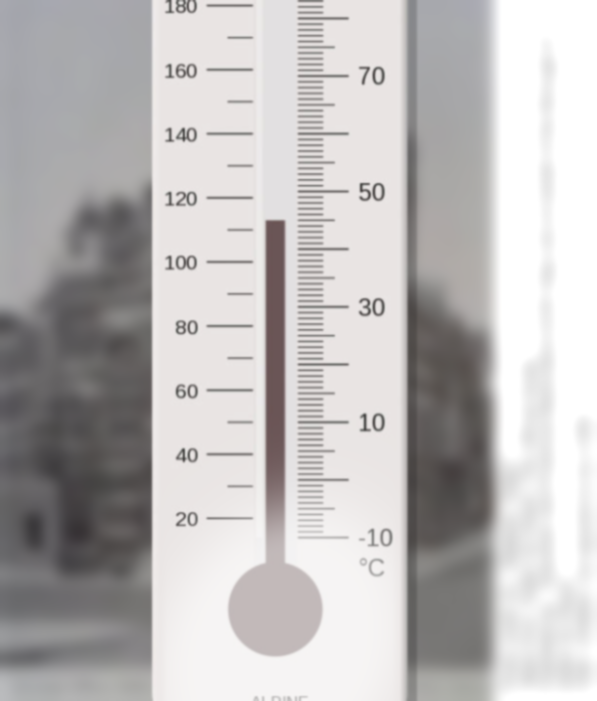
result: 45 °C
